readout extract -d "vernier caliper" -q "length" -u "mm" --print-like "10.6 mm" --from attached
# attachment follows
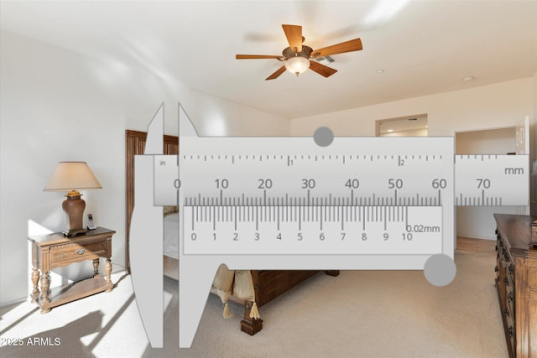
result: 3.5 mm
